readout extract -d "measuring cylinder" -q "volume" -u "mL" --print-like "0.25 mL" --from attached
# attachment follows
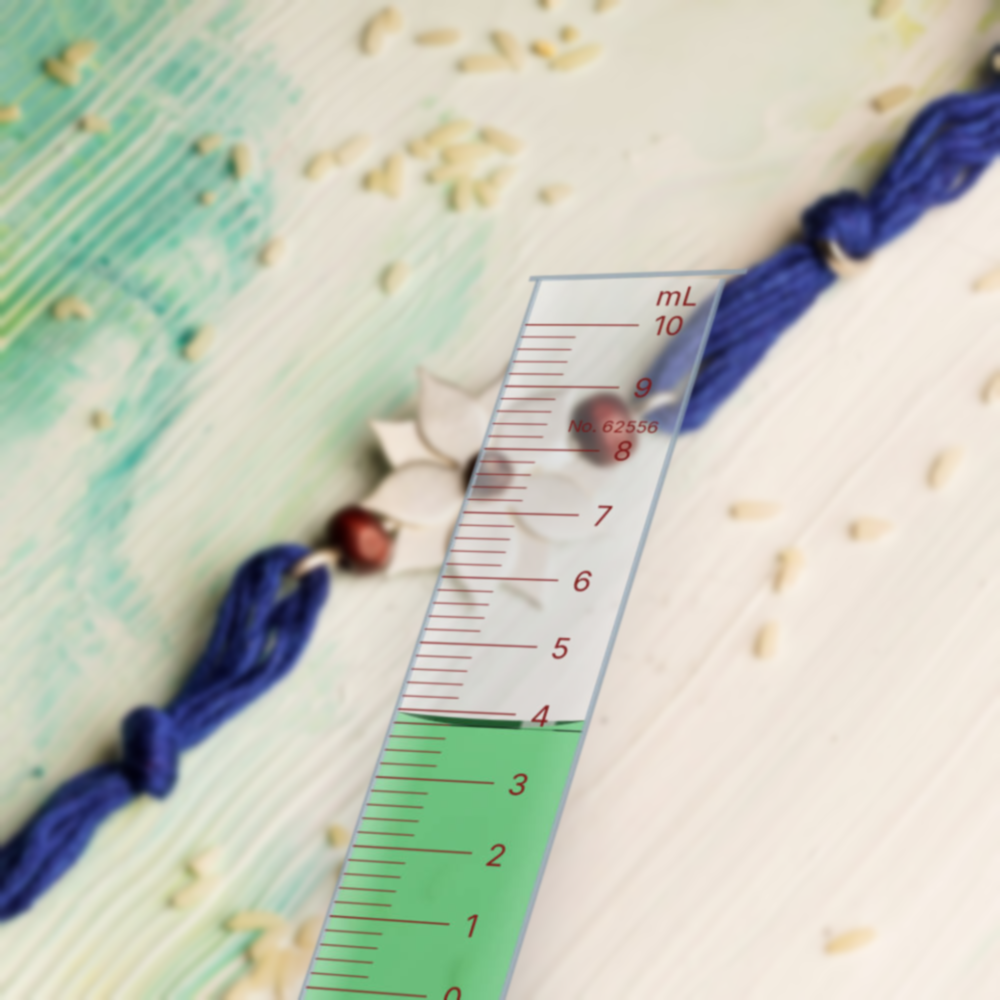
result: 3.8 mL
